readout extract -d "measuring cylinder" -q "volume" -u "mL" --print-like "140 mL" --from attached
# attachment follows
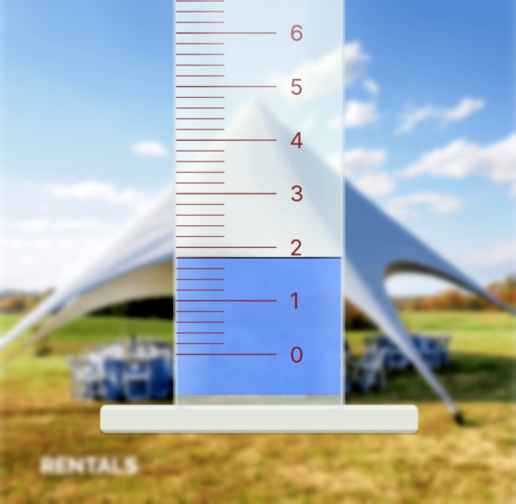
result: 1.8 mL
